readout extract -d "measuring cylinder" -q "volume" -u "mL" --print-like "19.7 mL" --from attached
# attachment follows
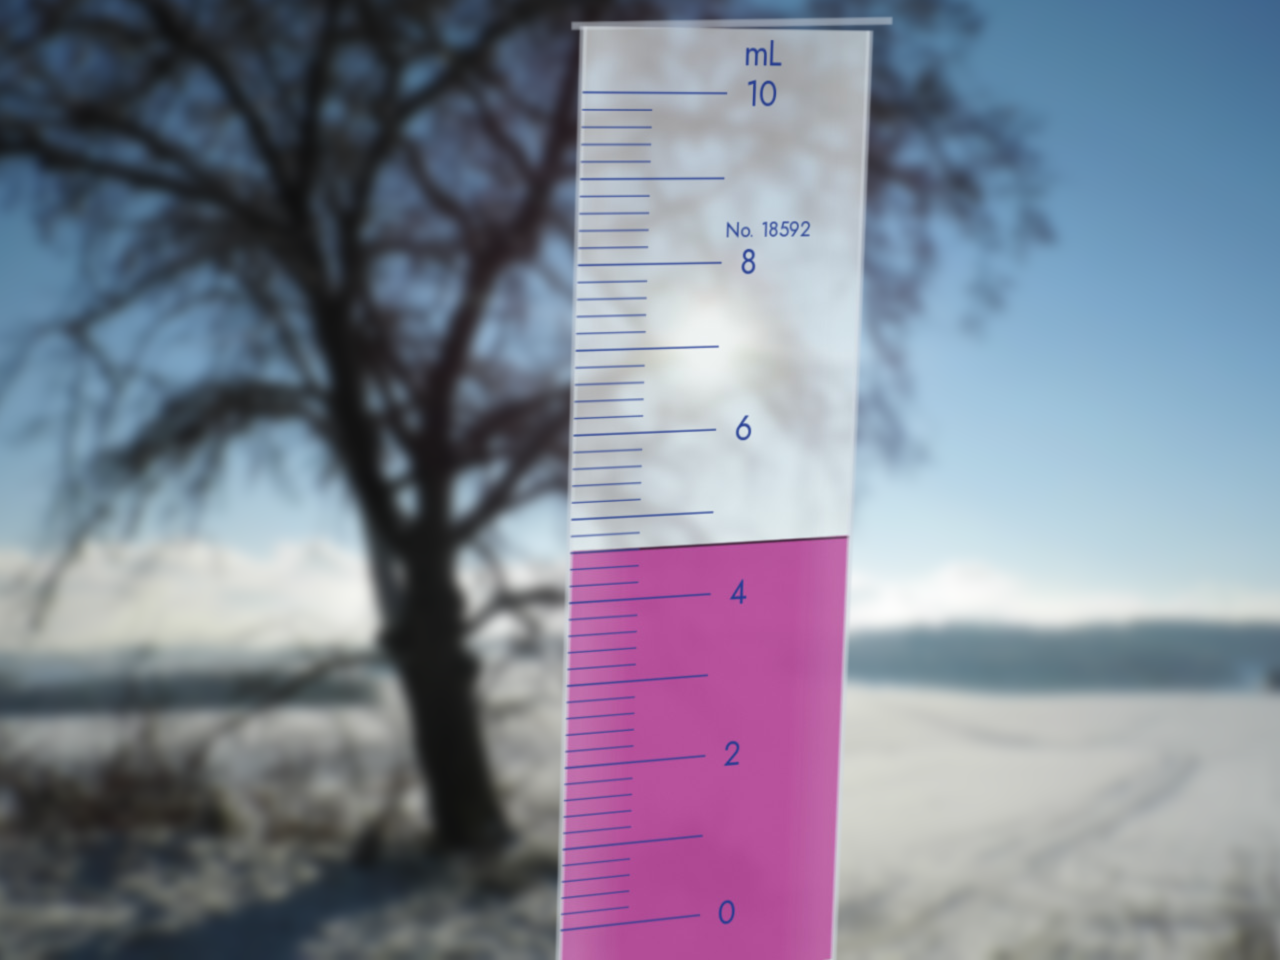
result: 4.6 mL
